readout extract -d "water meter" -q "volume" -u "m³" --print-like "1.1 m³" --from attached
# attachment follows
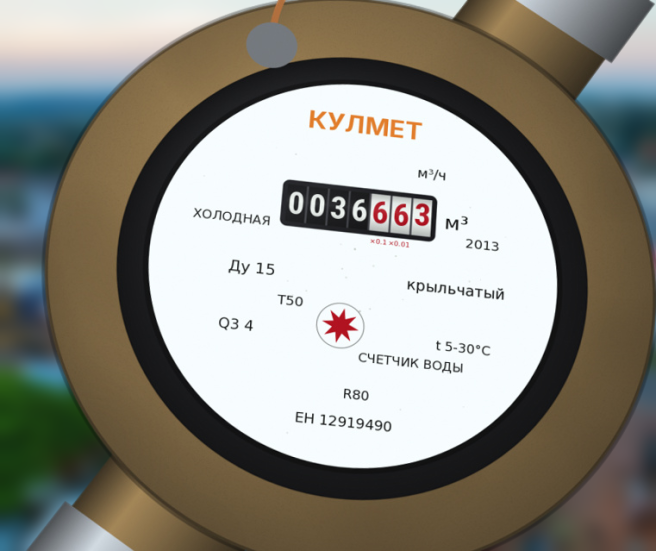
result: 36.663 m³
